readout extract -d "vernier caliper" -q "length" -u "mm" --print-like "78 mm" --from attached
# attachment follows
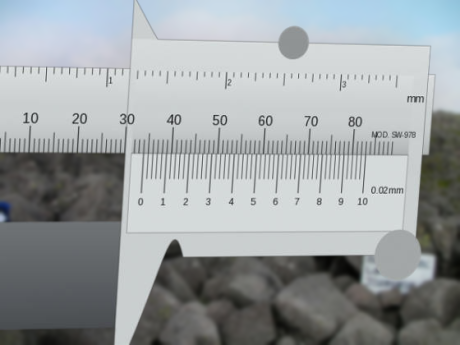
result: 34.0 mm
